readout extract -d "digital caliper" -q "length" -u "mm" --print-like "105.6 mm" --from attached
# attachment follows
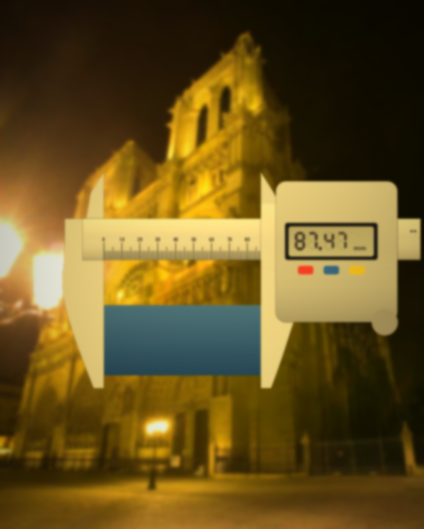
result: 87.47 mm
